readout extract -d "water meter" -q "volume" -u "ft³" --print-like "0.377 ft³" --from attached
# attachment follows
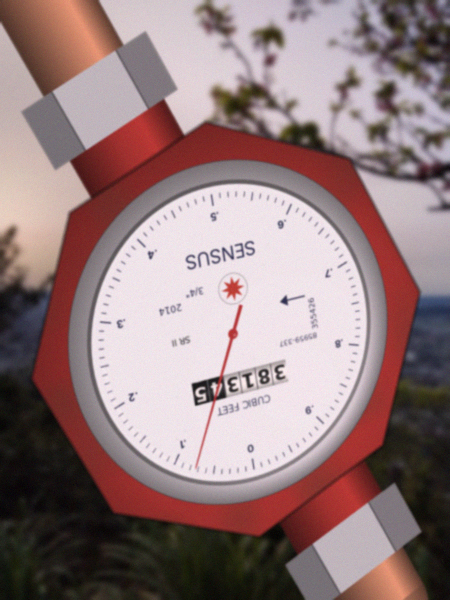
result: 381345.07 ft³
